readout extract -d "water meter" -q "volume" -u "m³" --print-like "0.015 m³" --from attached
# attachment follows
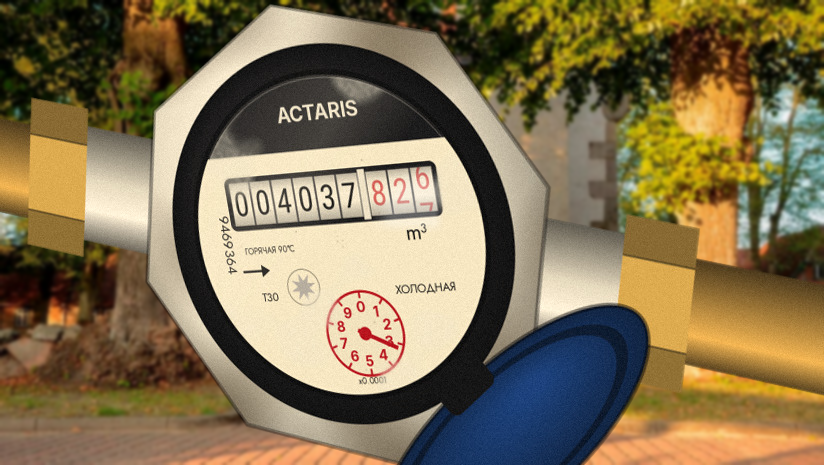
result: 4037.8263 m³
